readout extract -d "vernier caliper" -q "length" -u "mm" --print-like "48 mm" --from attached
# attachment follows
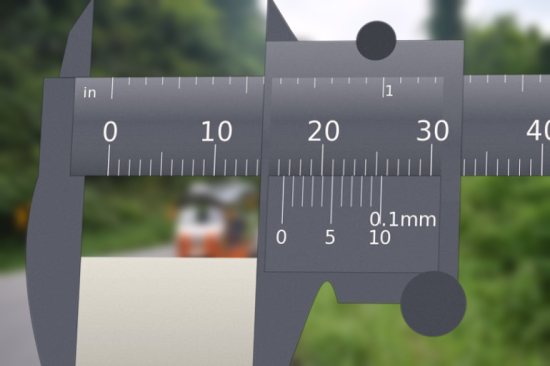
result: 16.5 mm
